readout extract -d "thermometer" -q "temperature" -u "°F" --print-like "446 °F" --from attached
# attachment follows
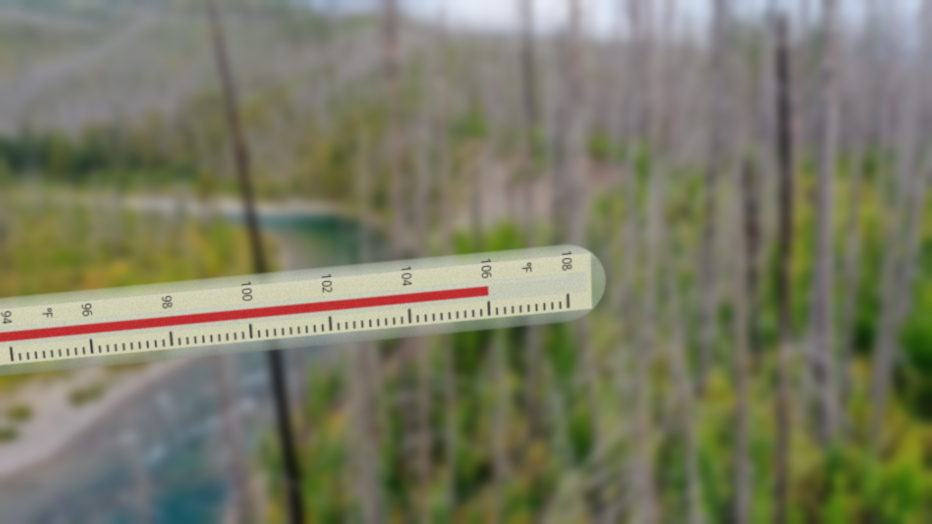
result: 106 °F
